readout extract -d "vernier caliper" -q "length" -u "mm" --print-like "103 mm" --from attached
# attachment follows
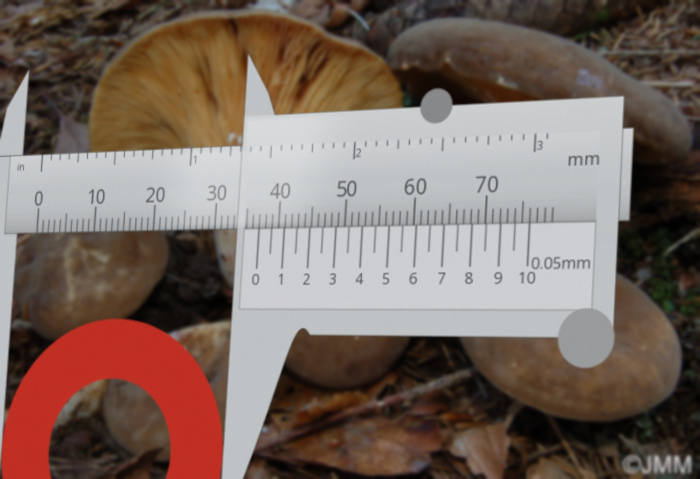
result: 37.0 mm
